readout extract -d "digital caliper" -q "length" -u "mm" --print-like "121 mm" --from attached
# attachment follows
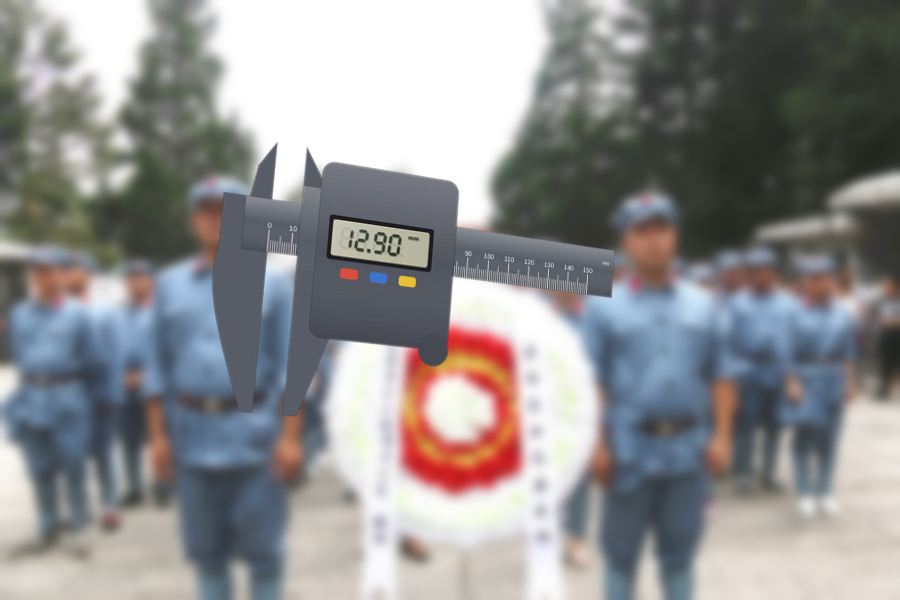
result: 12.90 mm
